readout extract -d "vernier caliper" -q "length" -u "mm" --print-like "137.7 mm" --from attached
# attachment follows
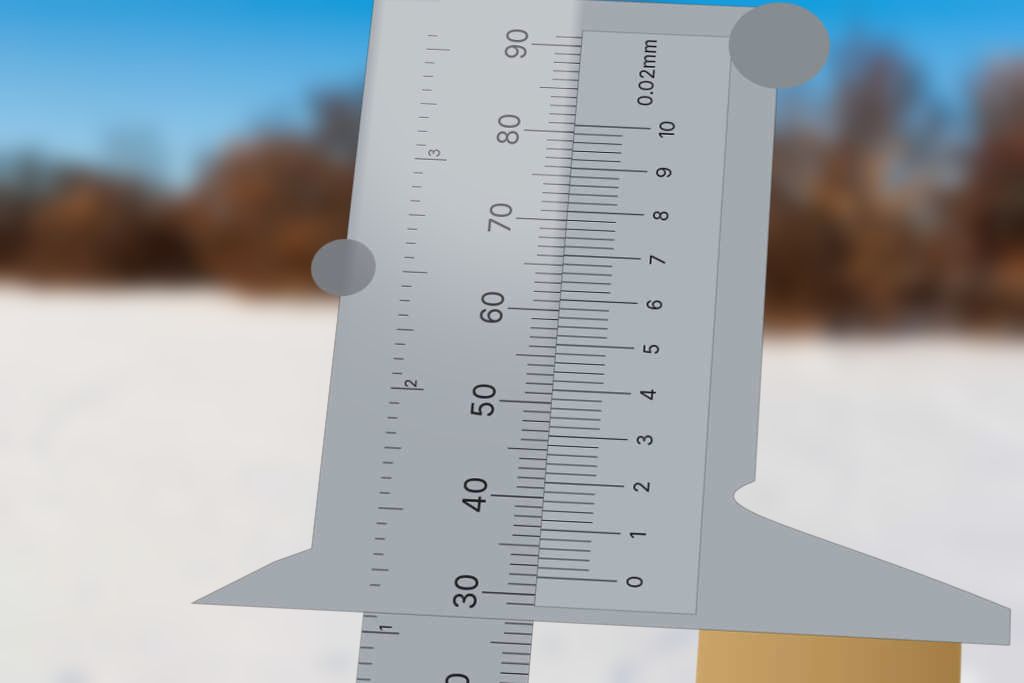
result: 31.8 mm
